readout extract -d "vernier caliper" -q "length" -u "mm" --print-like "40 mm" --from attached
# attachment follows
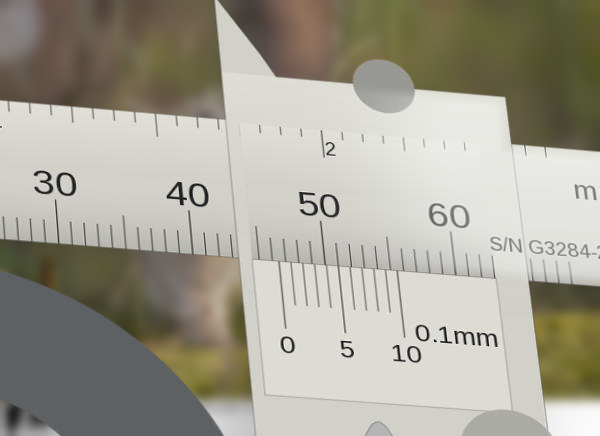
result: 46.5 mm
